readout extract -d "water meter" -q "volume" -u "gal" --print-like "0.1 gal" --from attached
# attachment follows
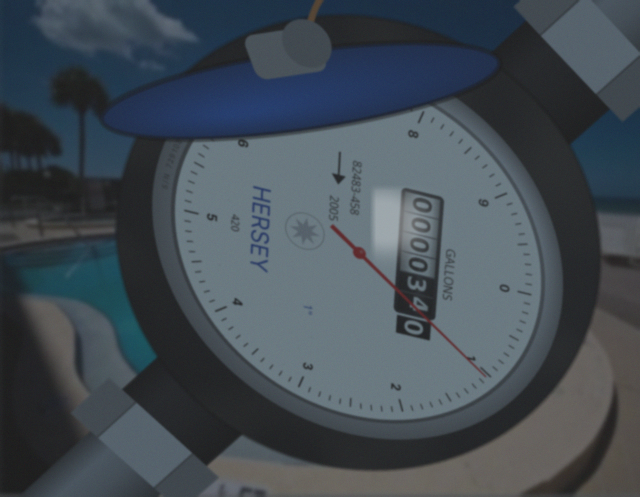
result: 341.0 gal
